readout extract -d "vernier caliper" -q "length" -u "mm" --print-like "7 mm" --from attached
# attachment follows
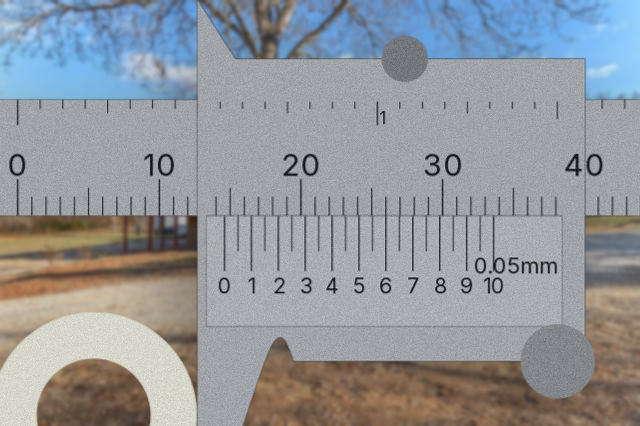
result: 14.6 mm
